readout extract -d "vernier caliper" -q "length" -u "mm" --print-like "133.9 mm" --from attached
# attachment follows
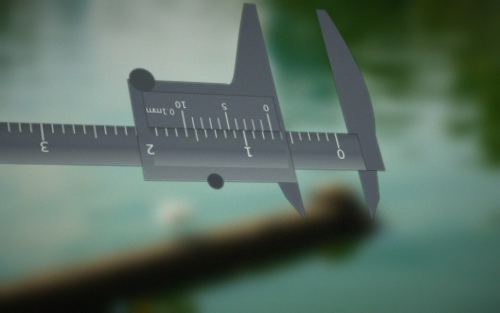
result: 7.0 mm
